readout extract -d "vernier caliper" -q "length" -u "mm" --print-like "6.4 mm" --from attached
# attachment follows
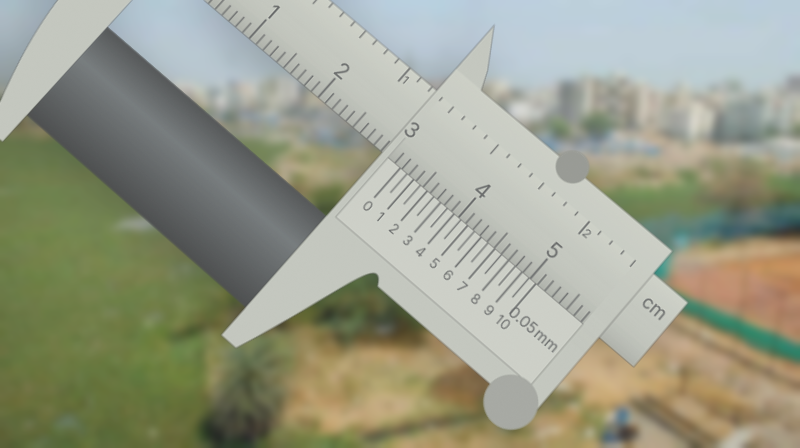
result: 31.8 mm
